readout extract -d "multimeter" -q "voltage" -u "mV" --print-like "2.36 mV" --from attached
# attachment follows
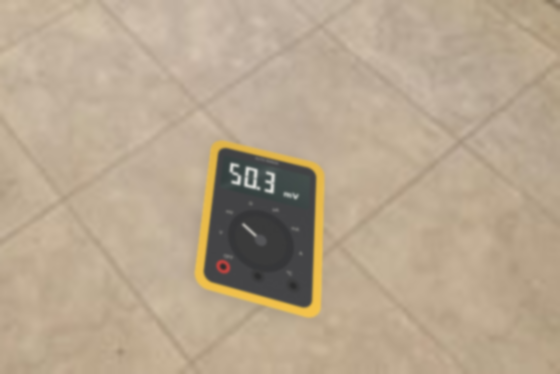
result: 50.3 mV
